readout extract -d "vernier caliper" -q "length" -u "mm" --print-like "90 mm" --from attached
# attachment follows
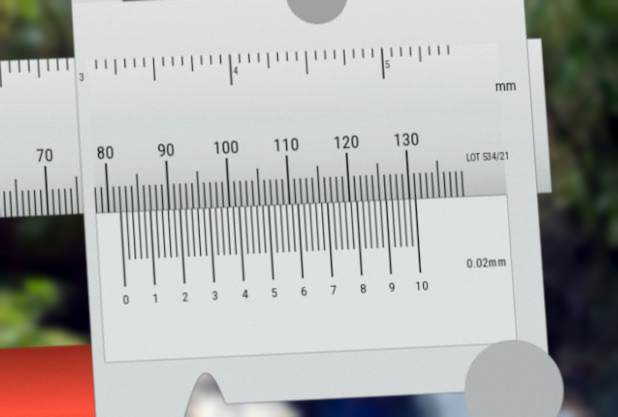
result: 82.0 mm
